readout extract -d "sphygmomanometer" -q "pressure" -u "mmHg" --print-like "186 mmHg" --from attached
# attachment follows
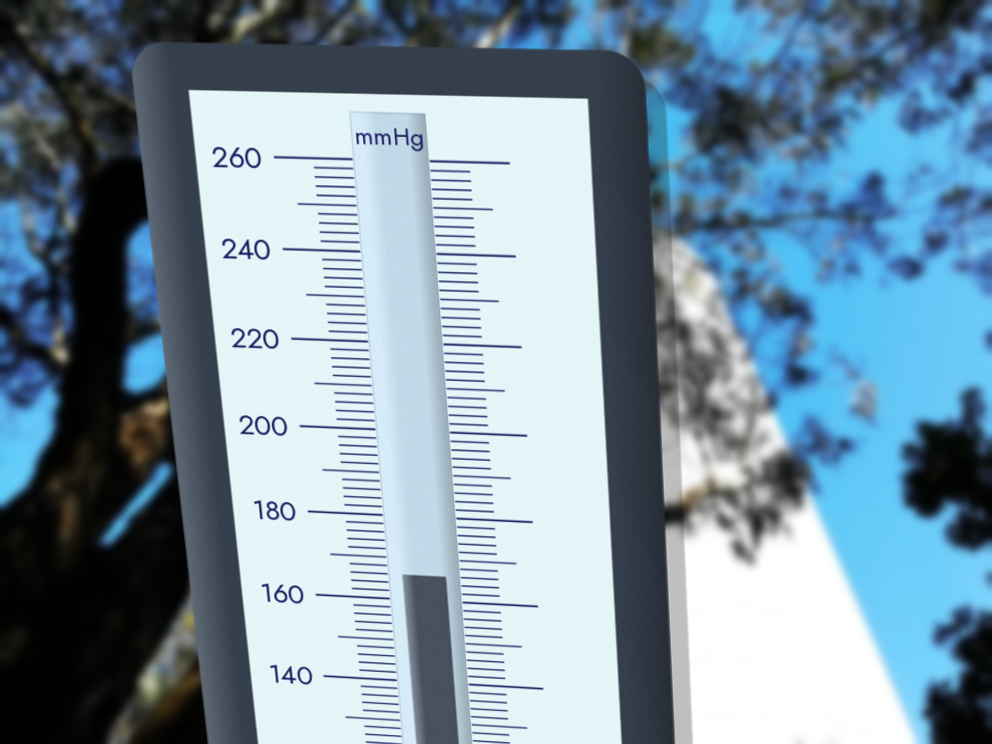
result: 166 mmHg
